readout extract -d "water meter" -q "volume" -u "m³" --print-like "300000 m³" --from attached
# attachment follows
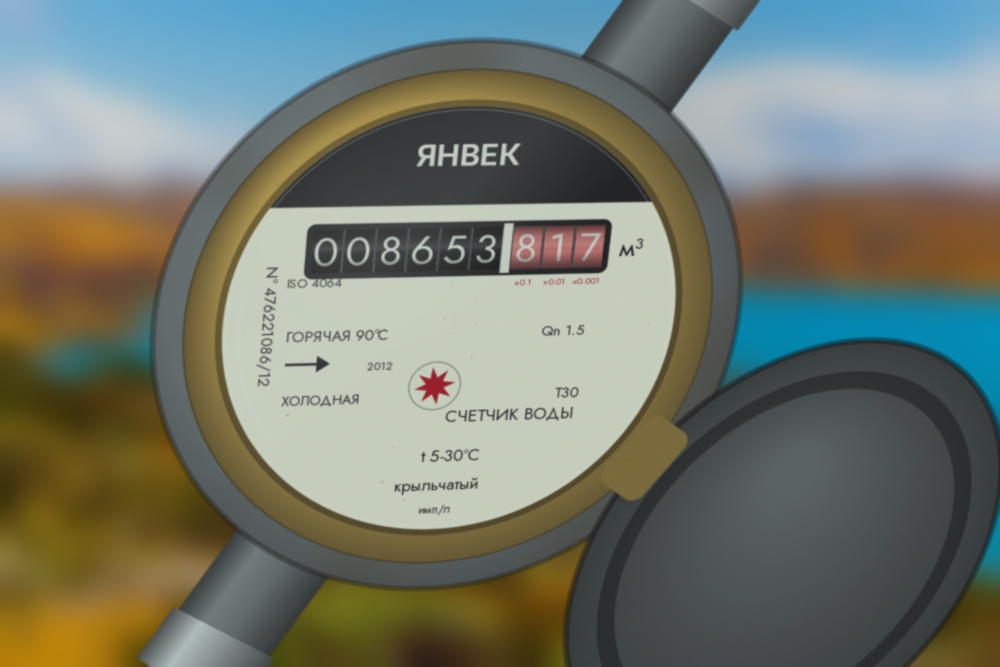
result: 8653.817 m³
